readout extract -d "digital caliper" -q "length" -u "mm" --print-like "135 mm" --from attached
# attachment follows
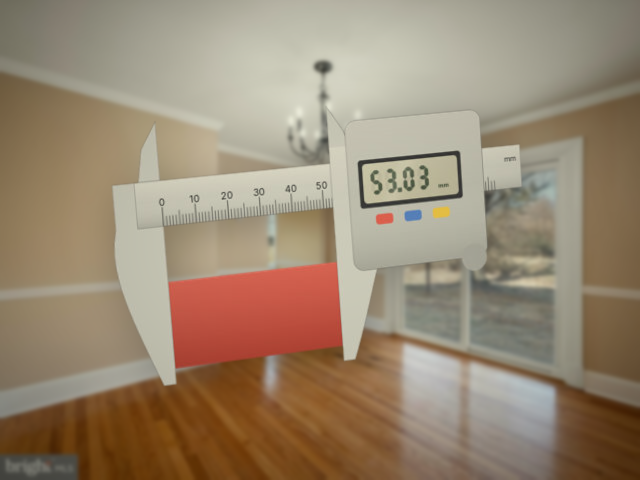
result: 53.03 mm
